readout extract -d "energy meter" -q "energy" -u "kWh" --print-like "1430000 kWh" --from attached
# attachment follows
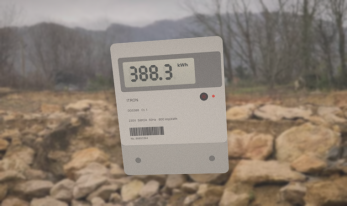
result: 388.3 kWh
